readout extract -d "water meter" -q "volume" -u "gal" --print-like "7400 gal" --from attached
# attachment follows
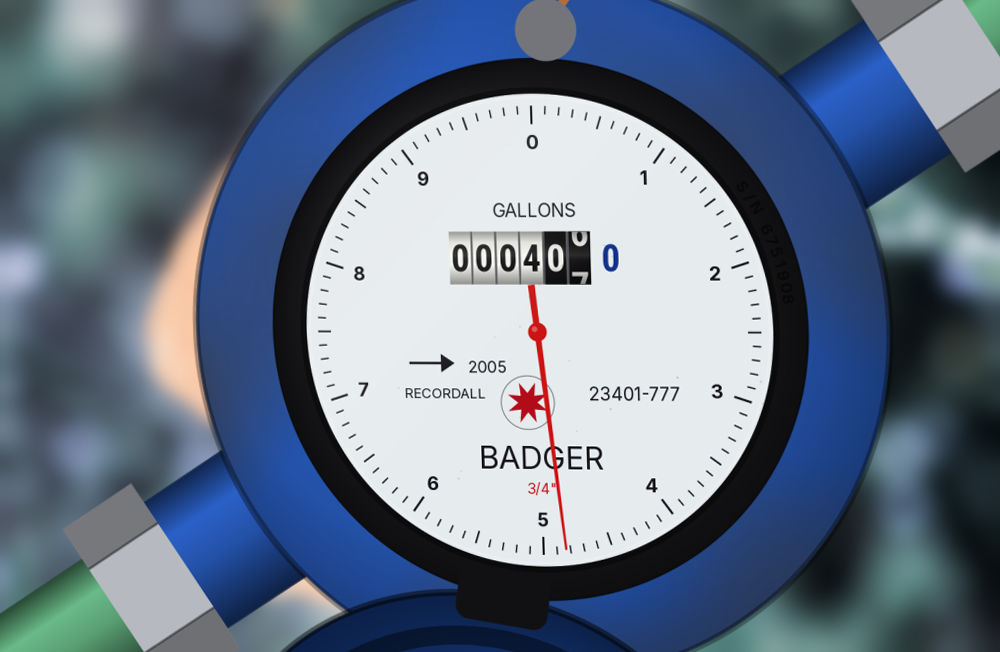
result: 4064.8 gal
